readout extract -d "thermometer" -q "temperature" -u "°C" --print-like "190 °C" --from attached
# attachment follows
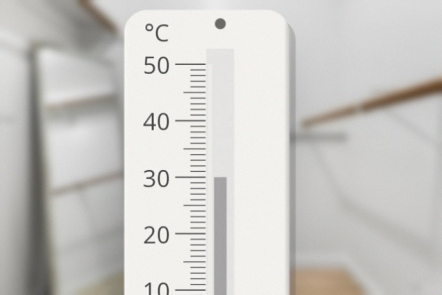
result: 30 °C
